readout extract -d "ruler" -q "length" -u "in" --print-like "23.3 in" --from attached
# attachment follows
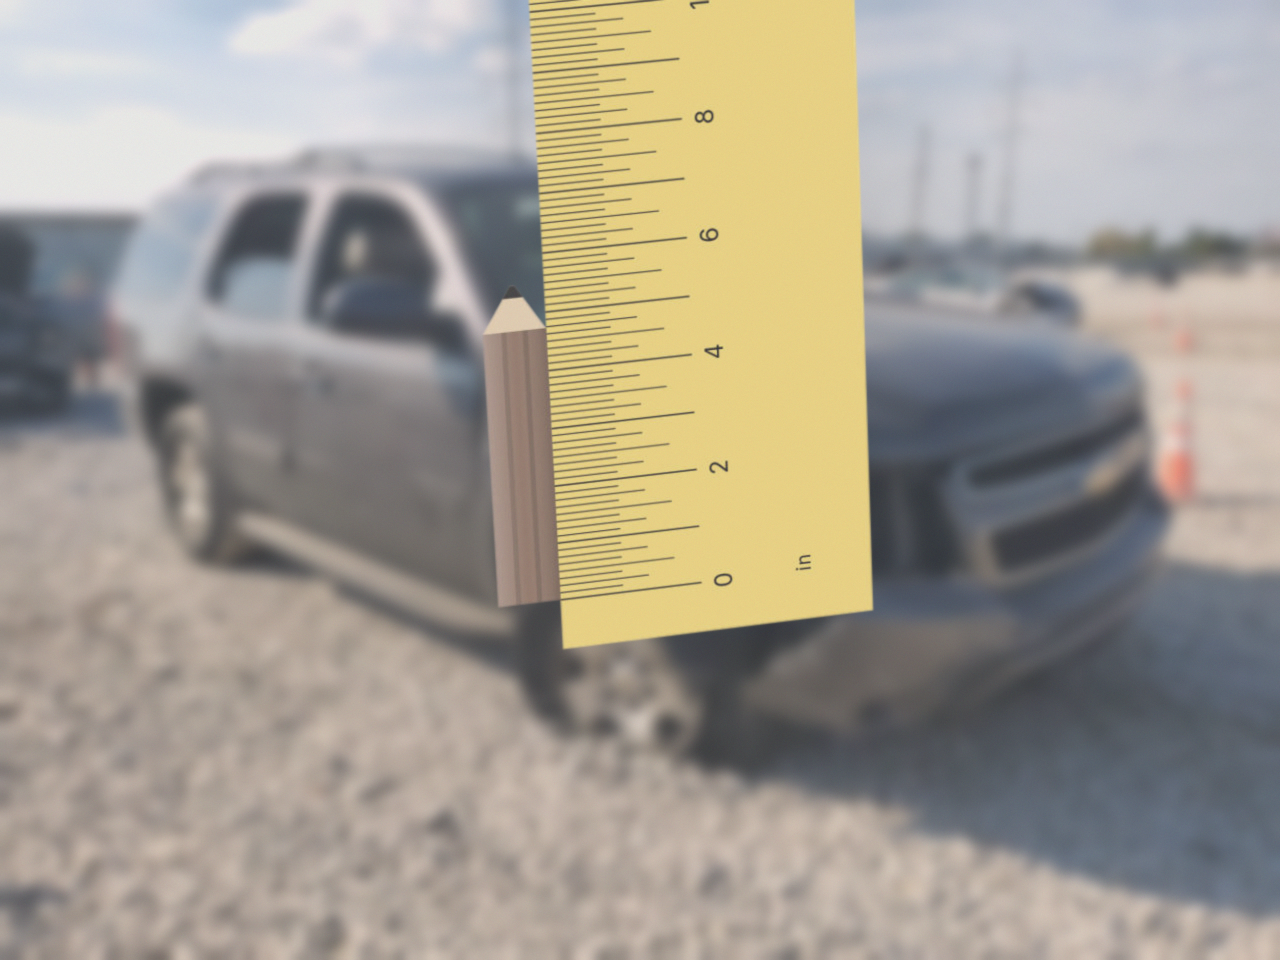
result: 5.5 in
